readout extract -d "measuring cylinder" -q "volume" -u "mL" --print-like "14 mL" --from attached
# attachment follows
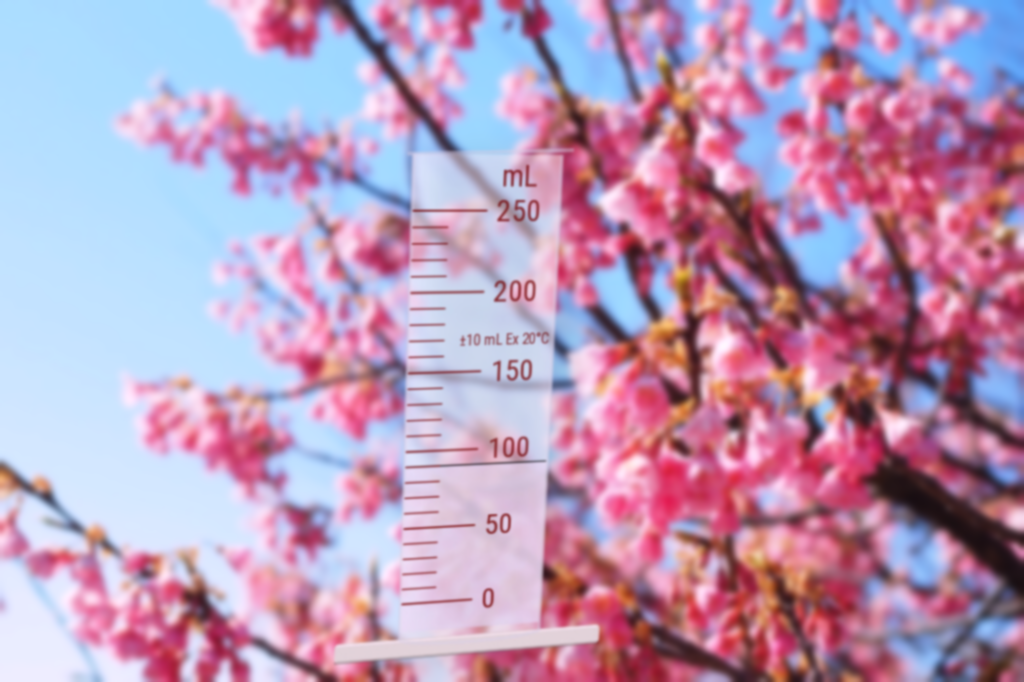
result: 90 mL
